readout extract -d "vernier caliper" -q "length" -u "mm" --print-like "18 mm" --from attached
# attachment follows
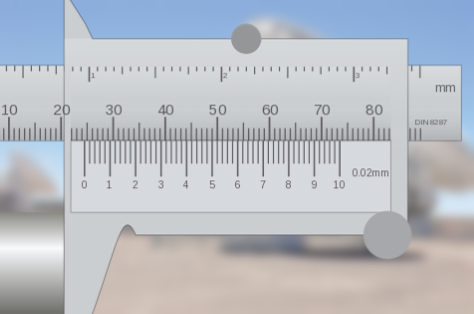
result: 24.5 mm
